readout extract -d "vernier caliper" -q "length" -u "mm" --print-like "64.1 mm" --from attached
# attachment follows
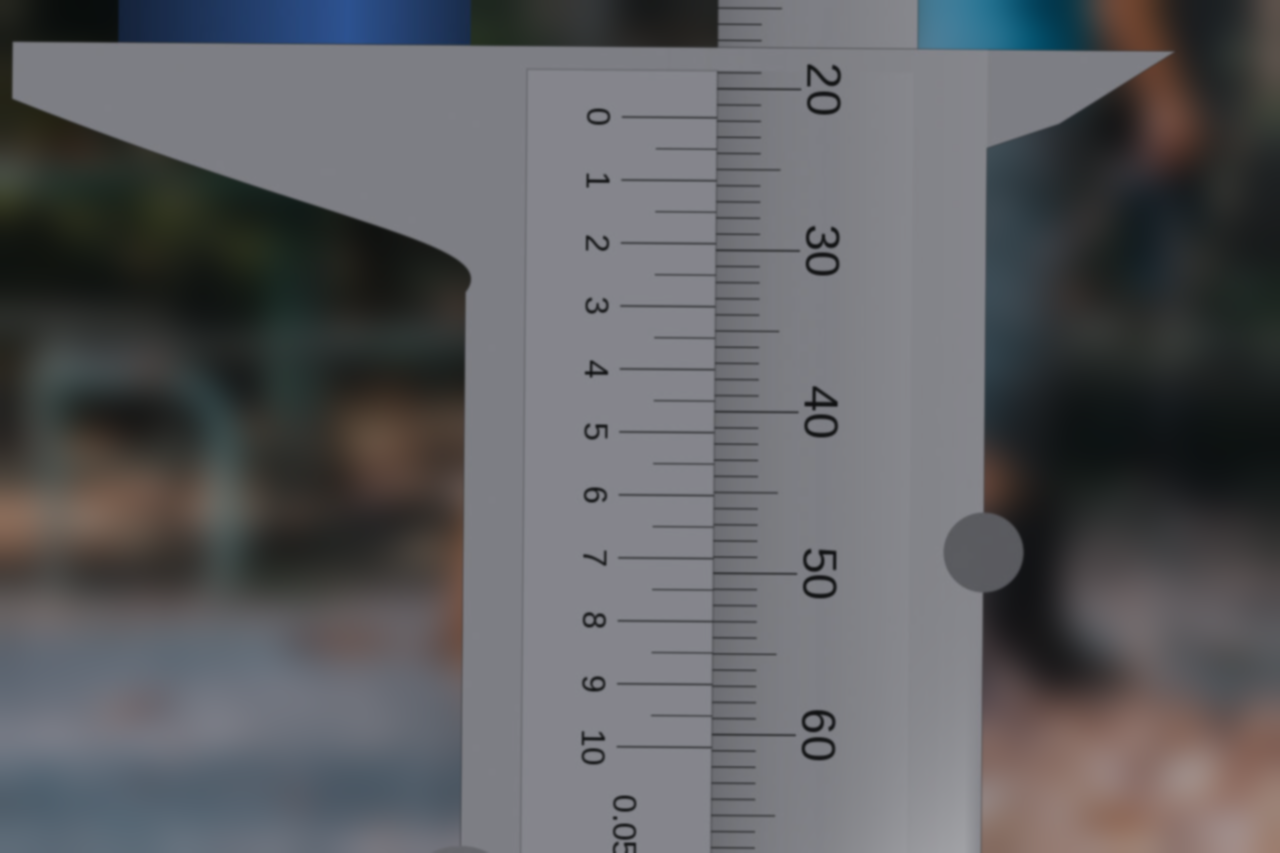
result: 21.8 mm
